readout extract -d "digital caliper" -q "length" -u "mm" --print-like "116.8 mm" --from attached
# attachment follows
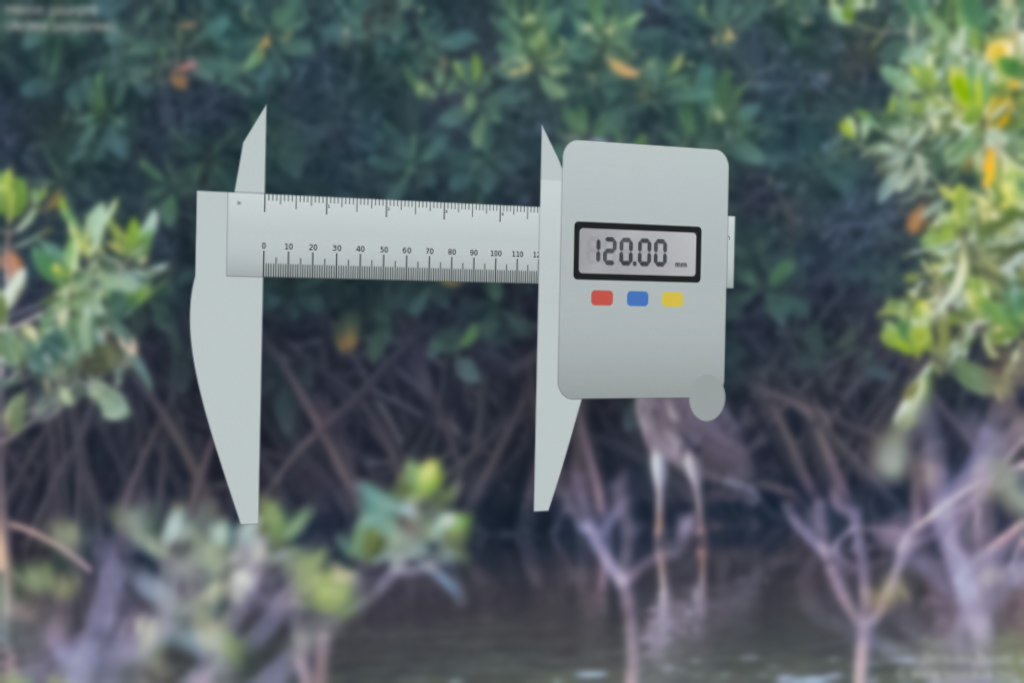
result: 120.00 mm
